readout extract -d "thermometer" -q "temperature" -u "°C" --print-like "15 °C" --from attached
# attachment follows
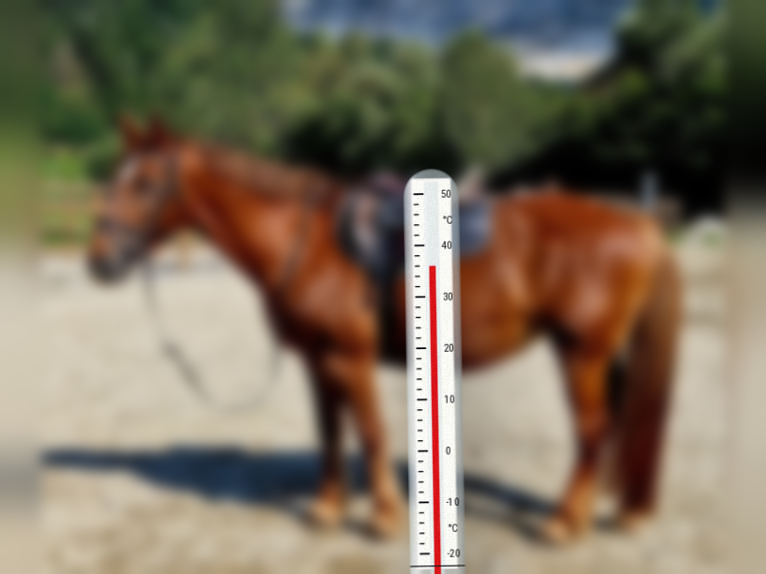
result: 36 °C
